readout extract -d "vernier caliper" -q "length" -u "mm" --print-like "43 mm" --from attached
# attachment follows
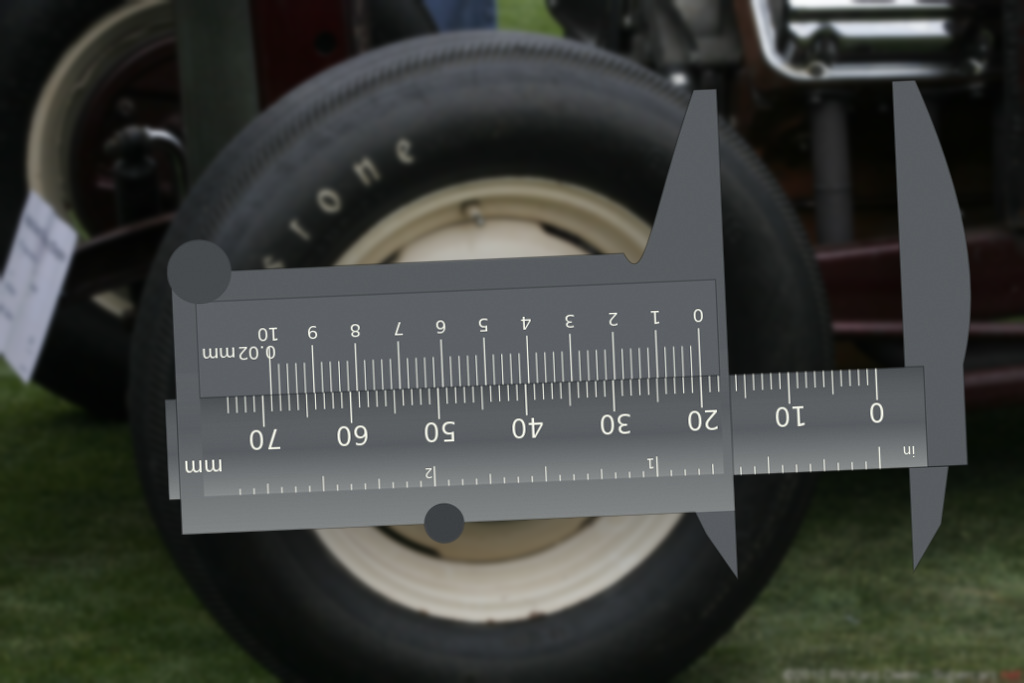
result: 20.0 mm
